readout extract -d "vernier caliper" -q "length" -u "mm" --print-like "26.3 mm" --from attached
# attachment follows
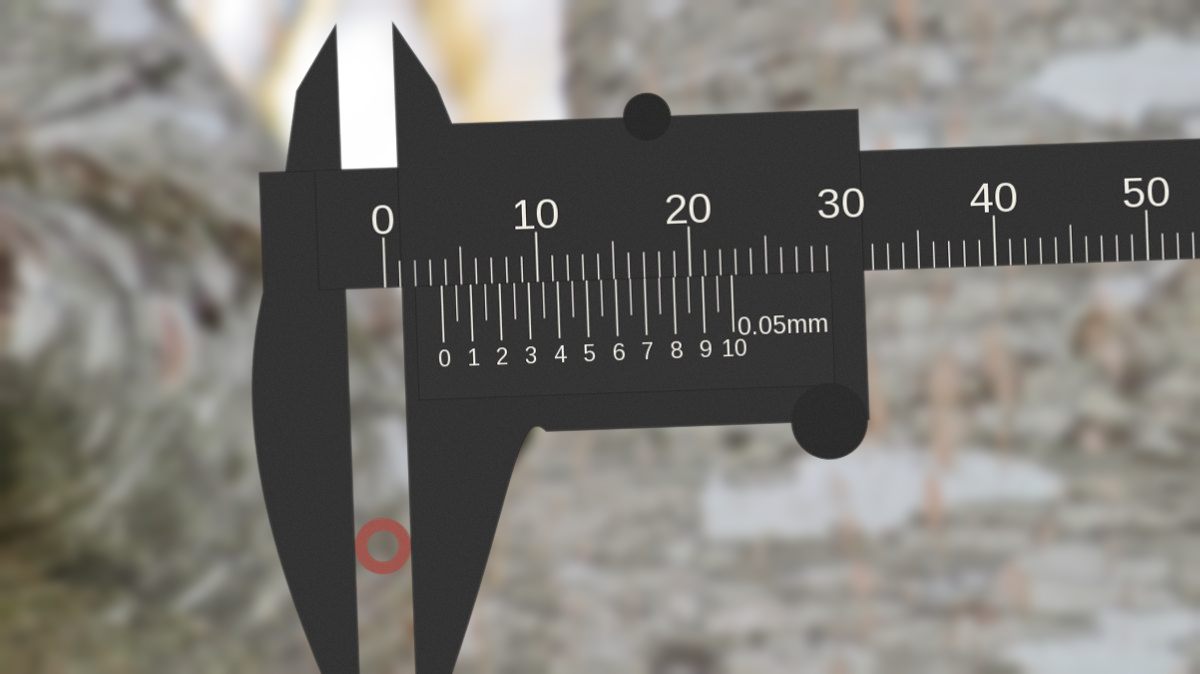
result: 3.7 mm
